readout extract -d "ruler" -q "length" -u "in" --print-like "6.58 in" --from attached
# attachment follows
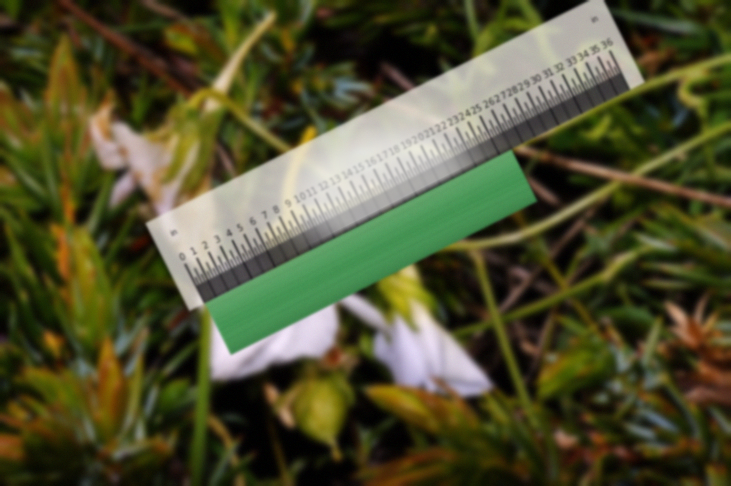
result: 26 in
